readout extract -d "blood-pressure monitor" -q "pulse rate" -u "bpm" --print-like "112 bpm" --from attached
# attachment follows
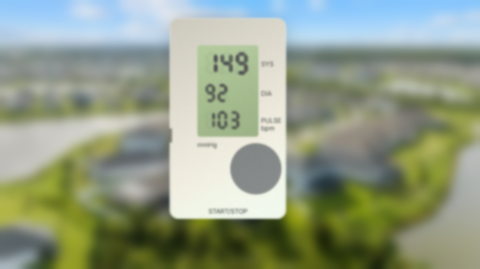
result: 103 bpm
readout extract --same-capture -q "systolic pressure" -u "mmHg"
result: 149 mmHg
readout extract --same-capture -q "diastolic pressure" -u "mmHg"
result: 92 mmHg
